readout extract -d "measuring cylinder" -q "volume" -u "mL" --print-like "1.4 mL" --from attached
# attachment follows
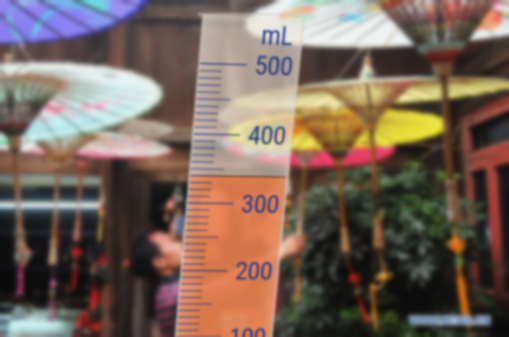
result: 340 mL
